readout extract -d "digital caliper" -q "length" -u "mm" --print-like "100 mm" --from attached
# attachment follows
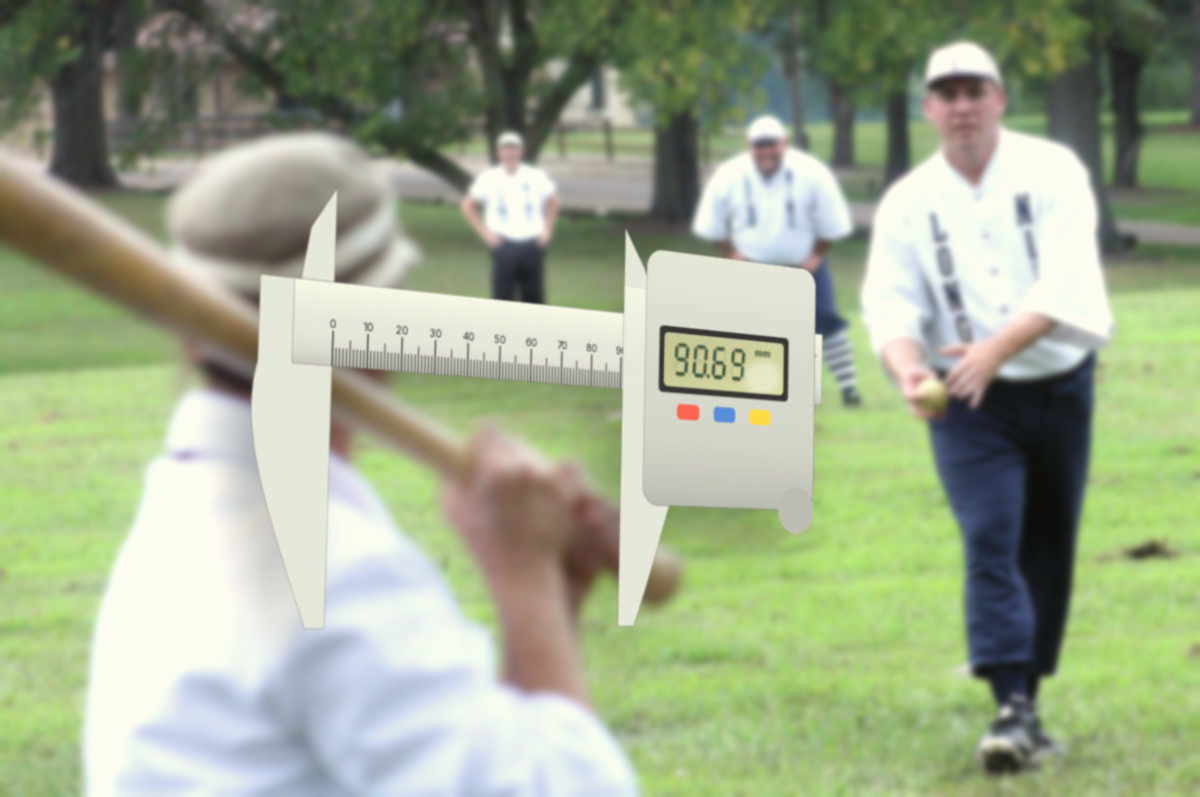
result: 90.69 mm
